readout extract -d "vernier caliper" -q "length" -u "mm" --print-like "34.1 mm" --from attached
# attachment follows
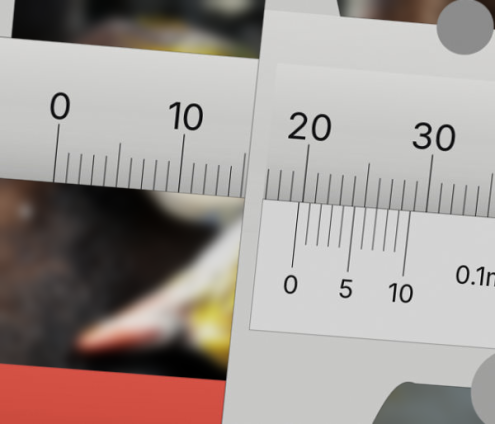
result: 19.7 mm
